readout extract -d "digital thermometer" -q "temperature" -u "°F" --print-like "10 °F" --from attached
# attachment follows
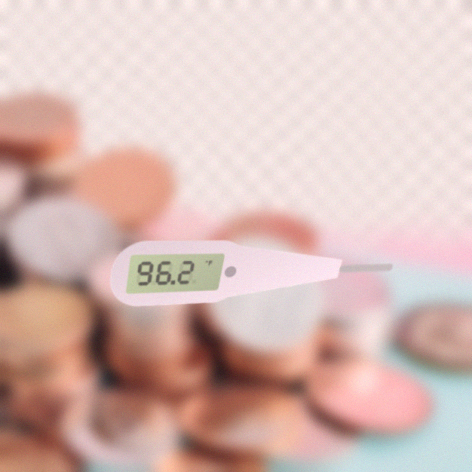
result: 96.2 °F
